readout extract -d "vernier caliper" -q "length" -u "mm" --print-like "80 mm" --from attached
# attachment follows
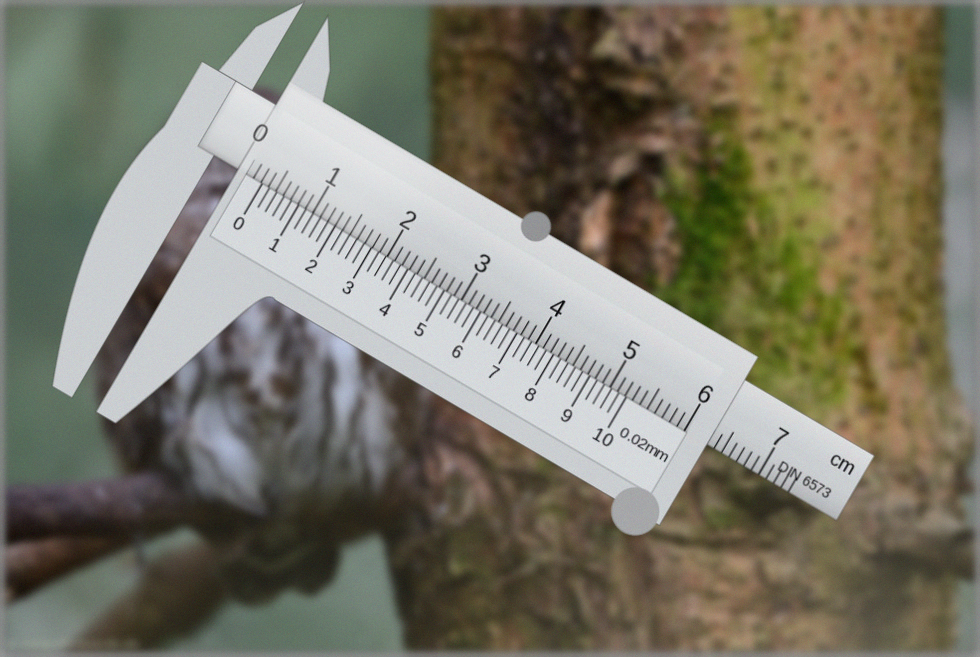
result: 3.2 mm
